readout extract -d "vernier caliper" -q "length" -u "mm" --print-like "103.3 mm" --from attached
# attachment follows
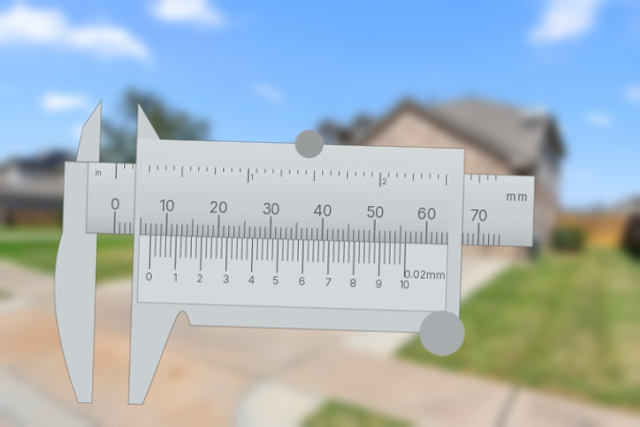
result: 7.0 mm
